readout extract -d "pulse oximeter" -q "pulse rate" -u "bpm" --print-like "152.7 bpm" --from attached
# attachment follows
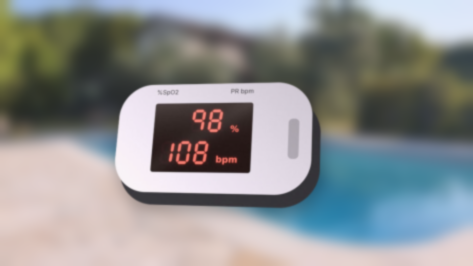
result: 108 bpm
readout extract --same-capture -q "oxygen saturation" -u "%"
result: 98 %
